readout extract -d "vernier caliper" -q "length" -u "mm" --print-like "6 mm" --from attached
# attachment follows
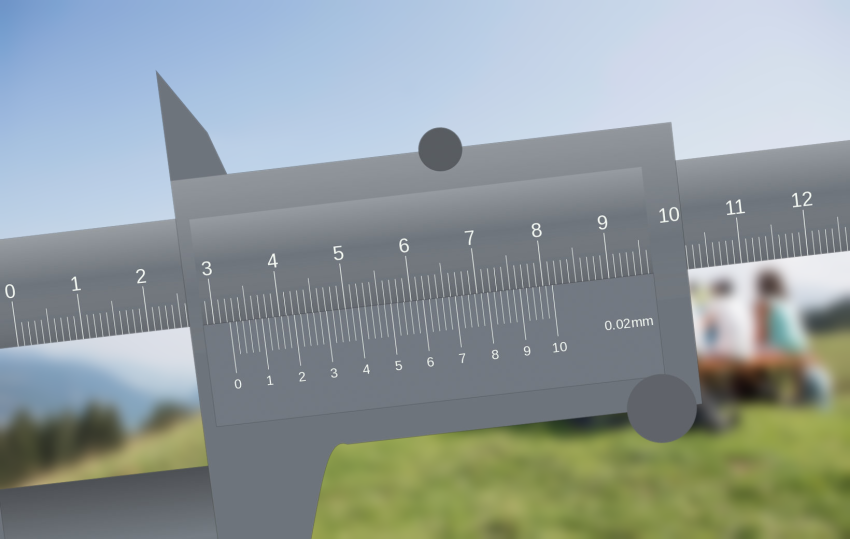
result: 32.4 mm
